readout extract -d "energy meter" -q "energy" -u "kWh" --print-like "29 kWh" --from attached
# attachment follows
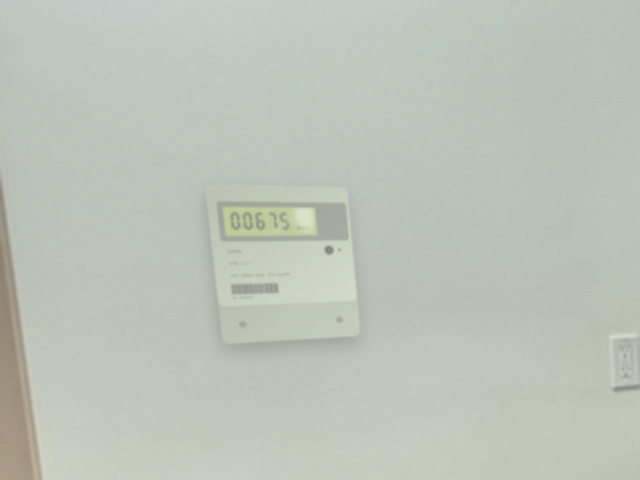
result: 675 kWh
